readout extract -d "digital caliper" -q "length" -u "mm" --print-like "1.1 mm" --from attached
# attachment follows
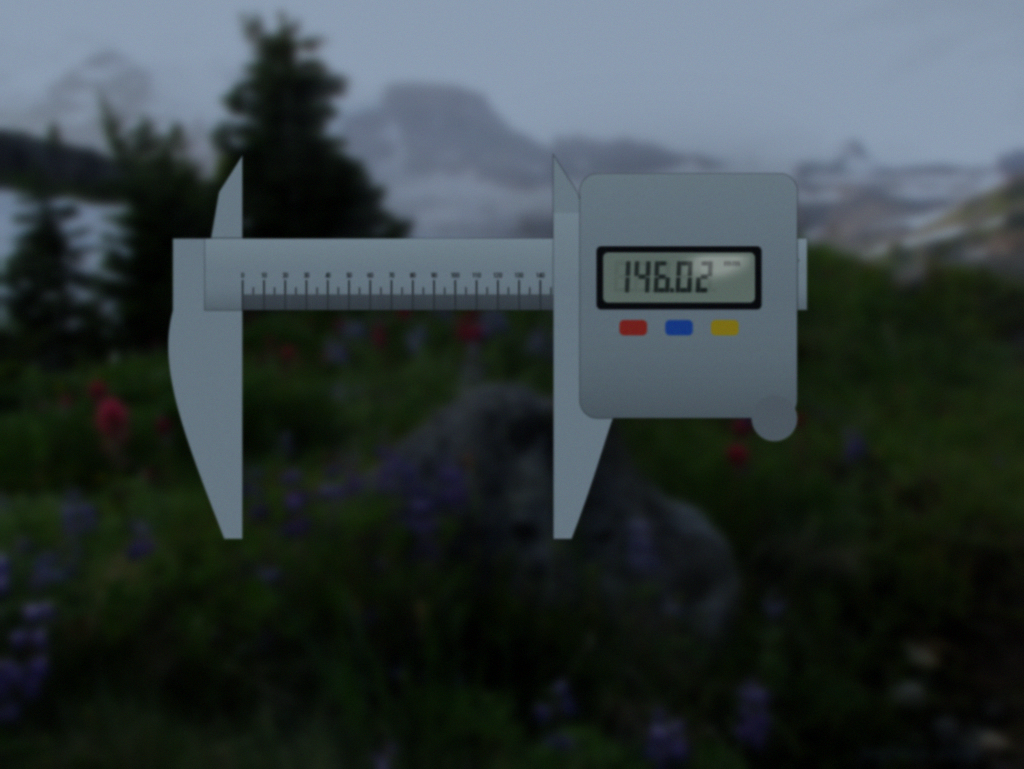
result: 146.02 mm
